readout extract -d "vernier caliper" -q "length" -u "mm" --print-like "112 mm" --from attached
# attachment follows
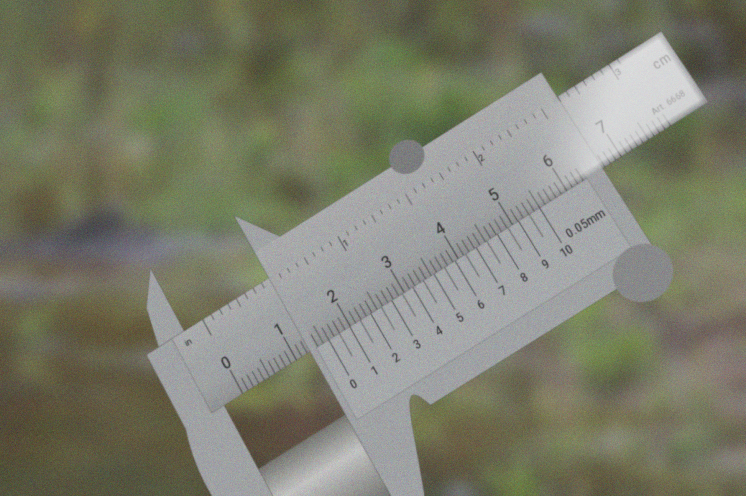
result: 16.0 mm
